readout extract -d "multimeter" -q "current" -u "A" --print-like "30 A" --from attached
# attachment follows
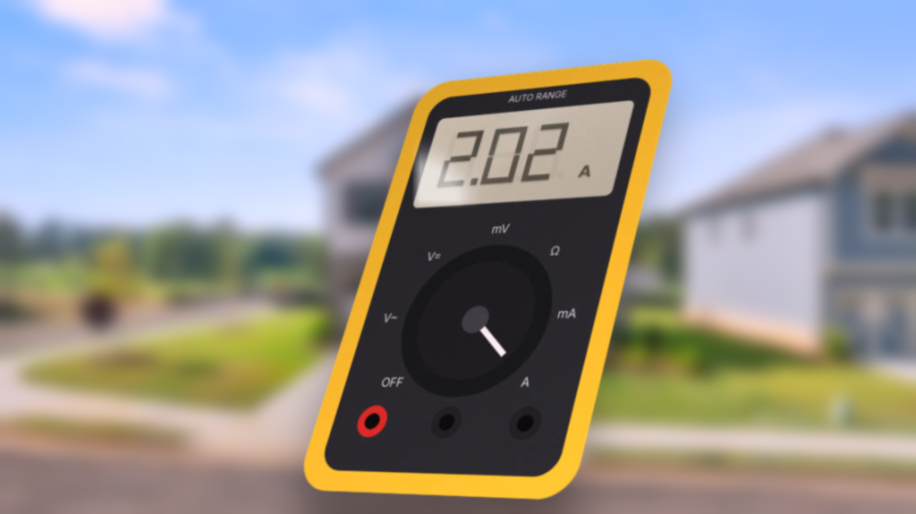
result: 2.02 A
